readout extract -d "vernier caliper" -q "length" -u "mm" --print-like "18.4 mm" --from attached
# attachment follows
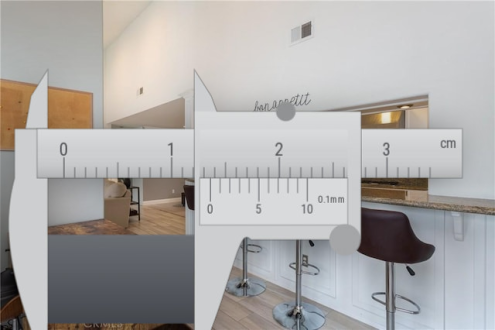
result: 13.6 mm
